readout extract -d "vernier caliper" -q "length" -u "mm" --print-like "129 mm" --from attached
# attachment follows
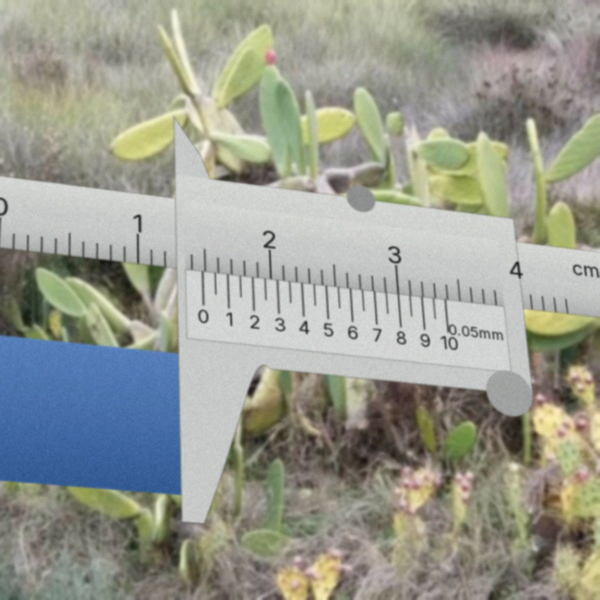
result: 14.8 mm
